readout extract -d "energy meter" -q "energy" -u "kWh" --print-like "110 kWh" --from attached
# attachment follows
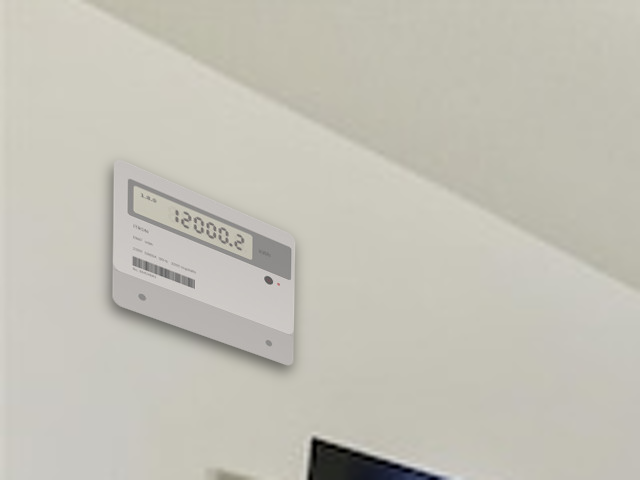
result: 12000.2 kWh
